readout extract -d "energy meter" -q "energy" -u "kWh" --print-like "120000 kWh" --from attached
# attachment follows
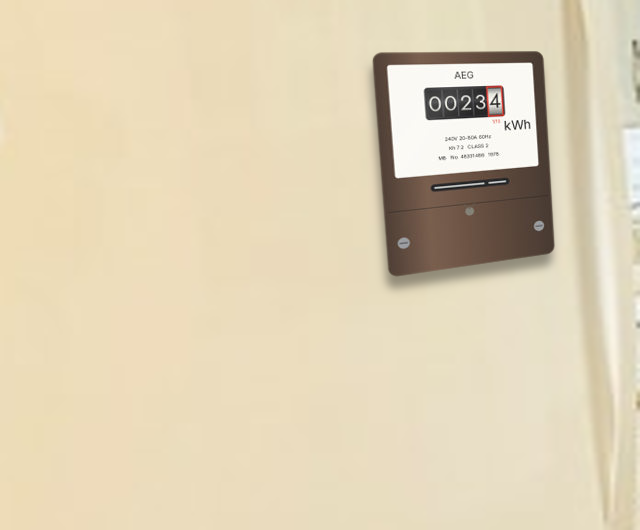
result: 23.4 kWh
